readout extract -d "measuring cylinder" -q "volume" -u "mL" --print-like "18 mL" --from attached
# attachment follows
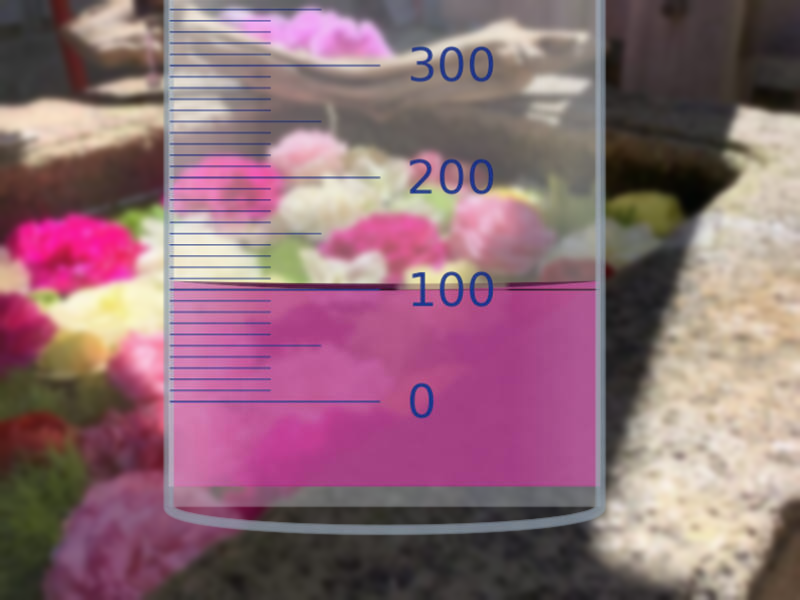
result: 100 mL
